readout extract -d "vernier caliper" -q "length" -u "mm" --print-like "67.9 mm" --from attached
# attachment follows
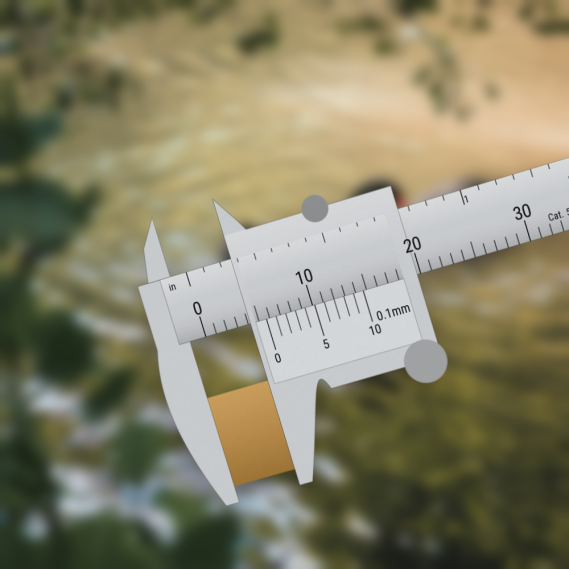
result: 5.7 mm
